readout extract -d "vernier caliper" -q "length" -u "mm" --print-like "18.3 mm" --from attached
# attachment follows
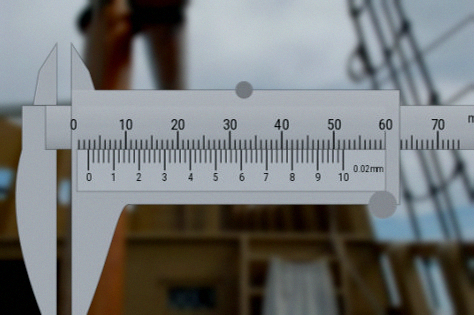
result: 2.8 mm
